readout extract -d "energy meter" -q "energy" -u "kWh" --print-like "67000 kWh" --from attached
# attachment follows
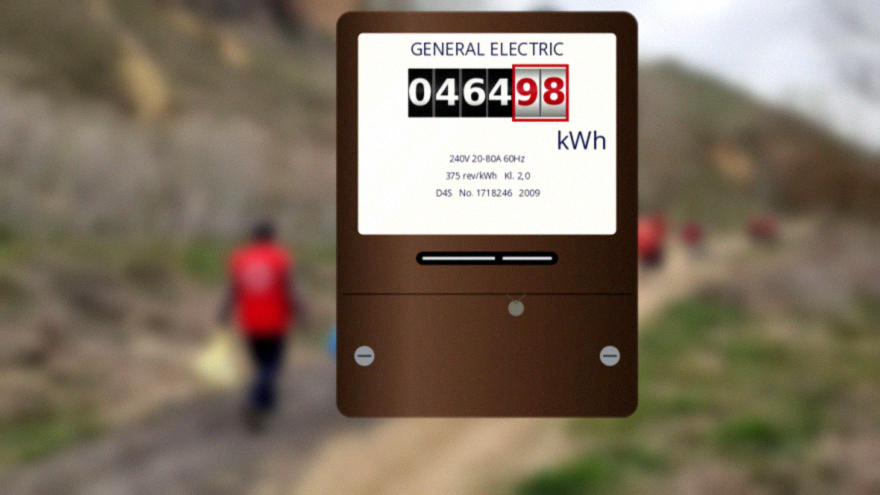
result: 464.98 kWh
